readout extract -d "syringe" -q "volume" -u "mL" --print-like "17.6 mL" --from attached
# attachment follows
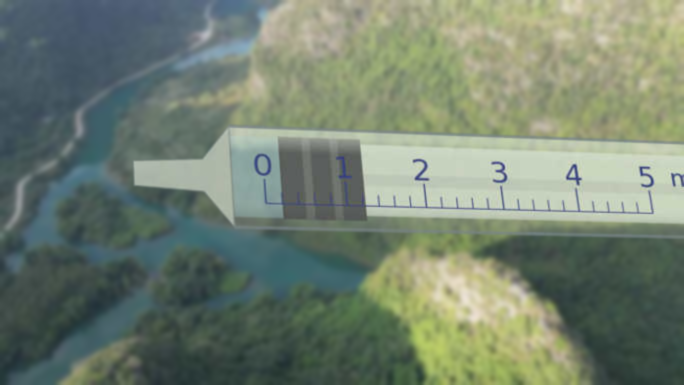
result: 0.2 mL
